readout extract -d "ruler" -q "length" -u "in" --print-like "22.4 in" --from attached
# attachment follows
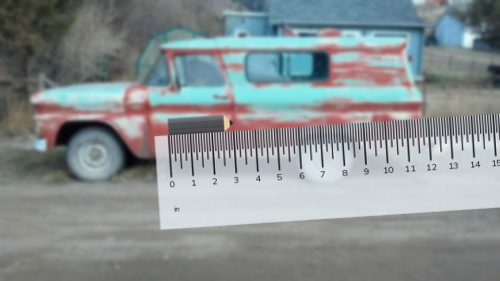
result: 3 in
